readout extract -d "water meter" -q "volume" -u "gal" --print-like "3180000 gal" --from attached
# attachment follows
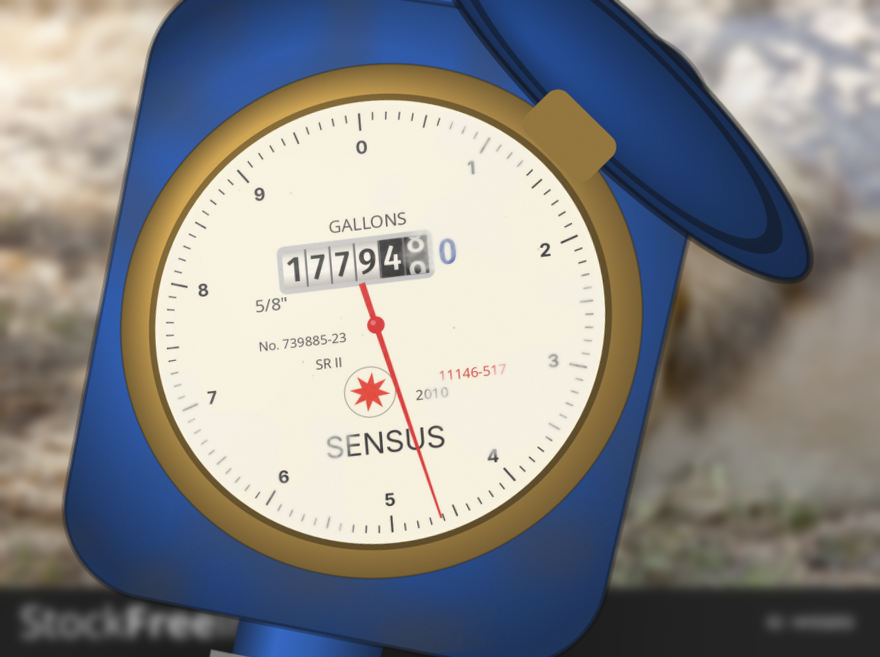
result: 1779484.6 gal
